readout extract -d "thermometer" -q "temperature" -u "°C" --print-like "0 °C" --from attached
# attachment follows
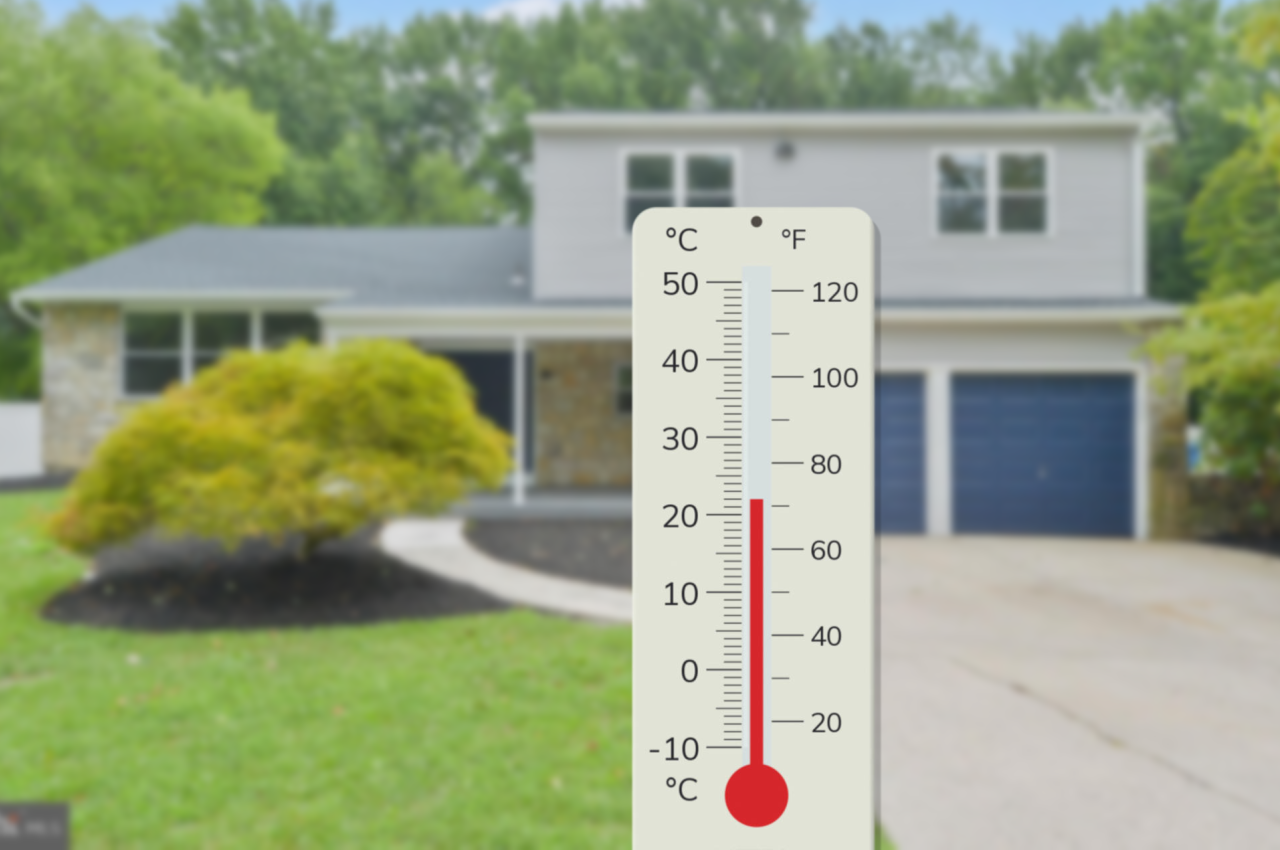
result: 22 °C
